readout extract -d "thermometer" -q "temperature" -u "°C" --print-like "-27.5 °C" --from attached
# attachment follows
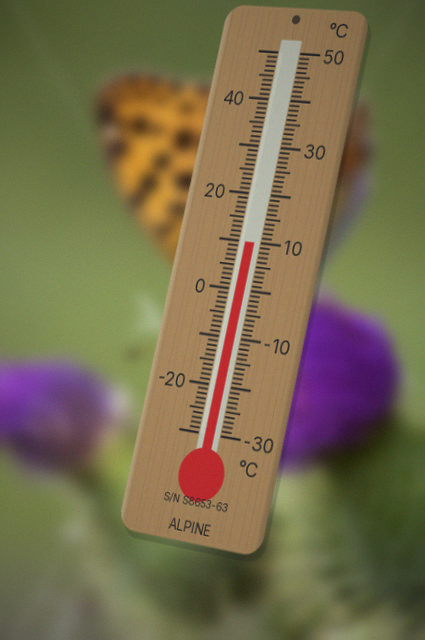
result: 10 °C
